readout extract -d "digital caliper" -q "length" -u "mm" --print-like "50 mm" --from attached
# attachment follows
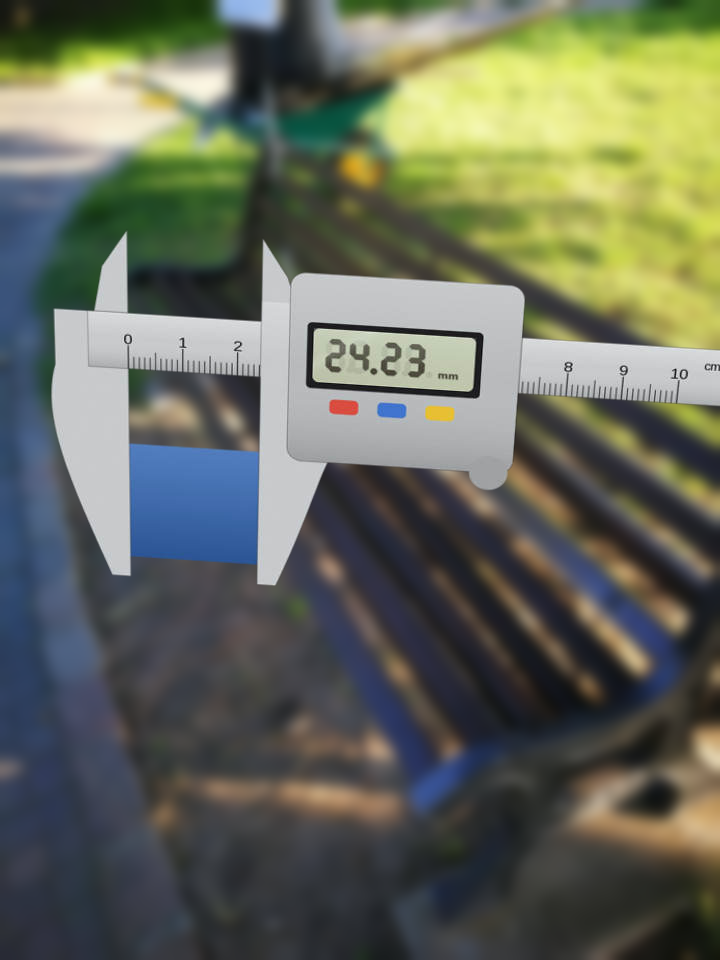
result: 24.23 mm
